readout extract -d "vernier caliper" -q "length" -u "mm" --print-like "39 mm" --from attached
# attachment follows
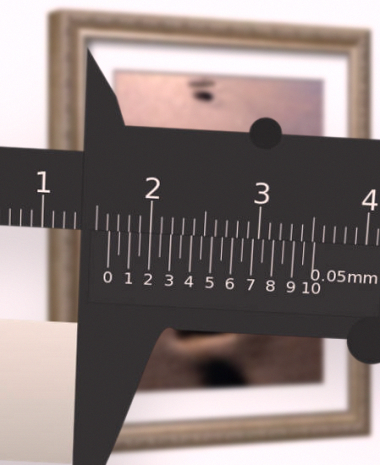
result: 16.2 mm
